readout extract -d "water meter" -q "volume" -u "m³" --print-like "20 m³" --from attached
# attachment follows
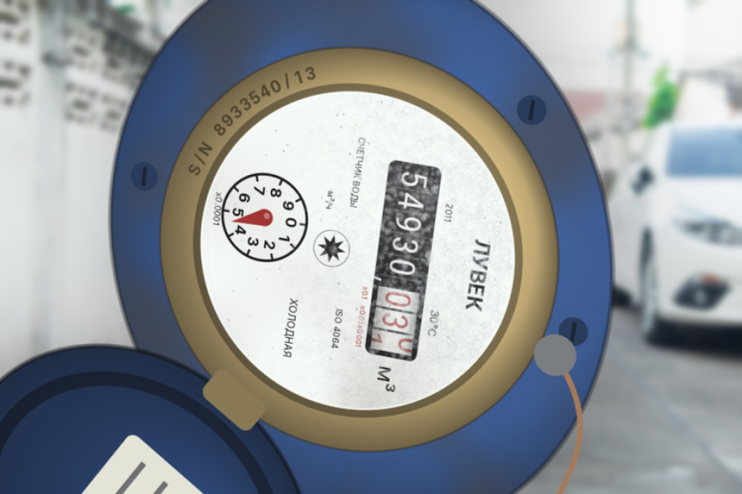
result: 54930.0304 m³
